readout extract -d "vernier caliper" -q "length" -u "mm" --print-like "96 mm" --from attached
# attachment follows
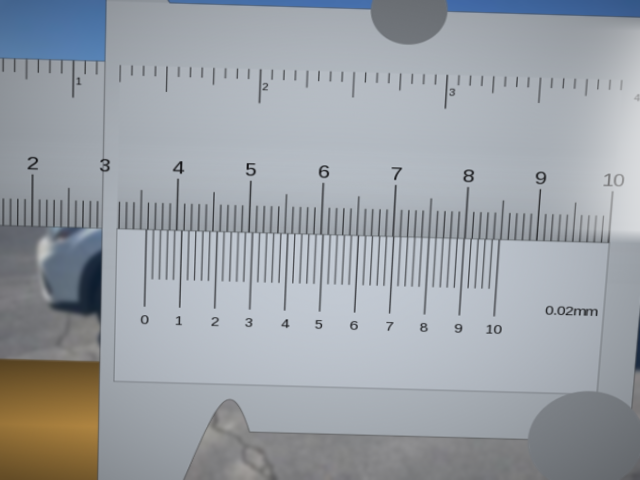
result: 35.8 mm
